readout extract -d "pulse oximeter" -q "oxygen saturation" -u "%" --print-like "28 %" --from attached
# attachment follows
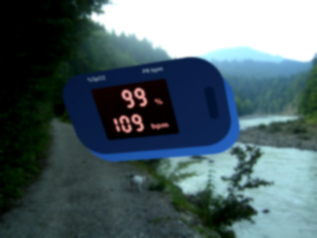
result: 99 %
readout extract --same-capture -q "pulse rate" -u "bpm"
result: 109 bpm
